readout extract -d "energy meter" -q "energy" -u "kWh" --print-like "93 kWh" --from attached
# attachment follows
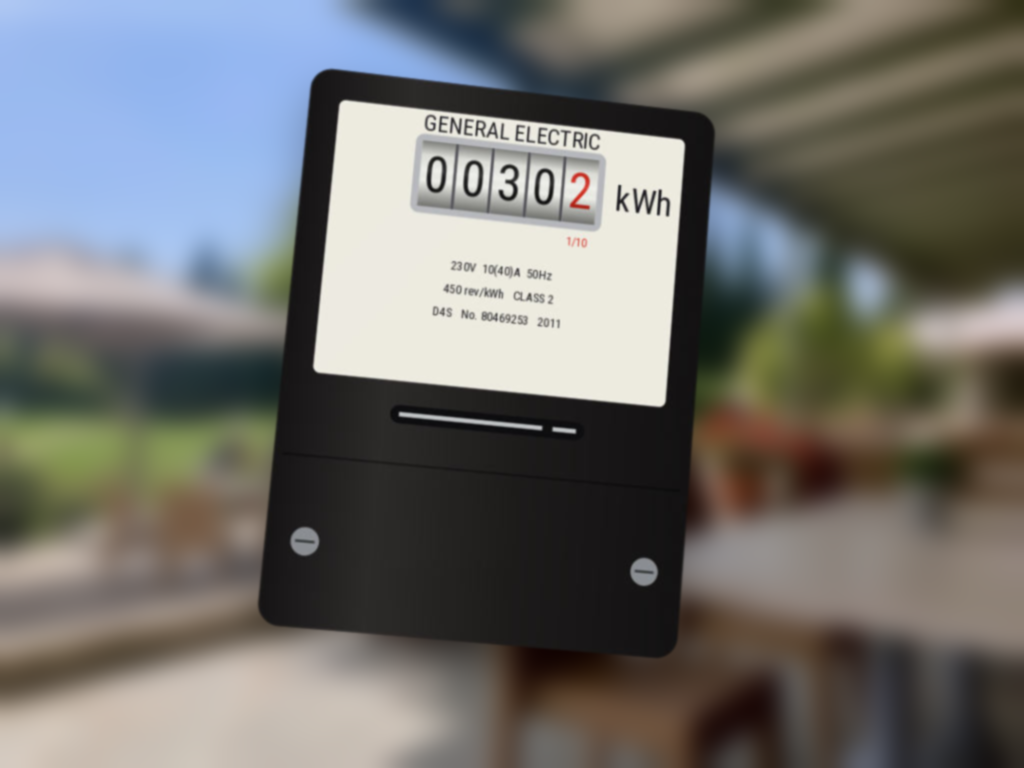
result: 30.2 kWh
